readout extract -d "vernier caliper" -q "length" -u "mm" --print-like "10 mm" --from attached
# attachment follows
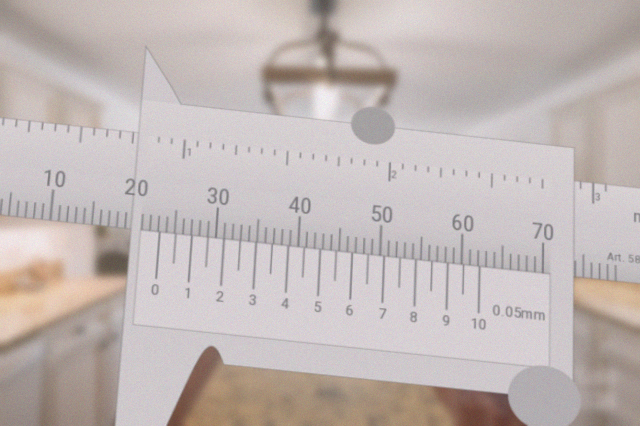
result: 23.2 mm
